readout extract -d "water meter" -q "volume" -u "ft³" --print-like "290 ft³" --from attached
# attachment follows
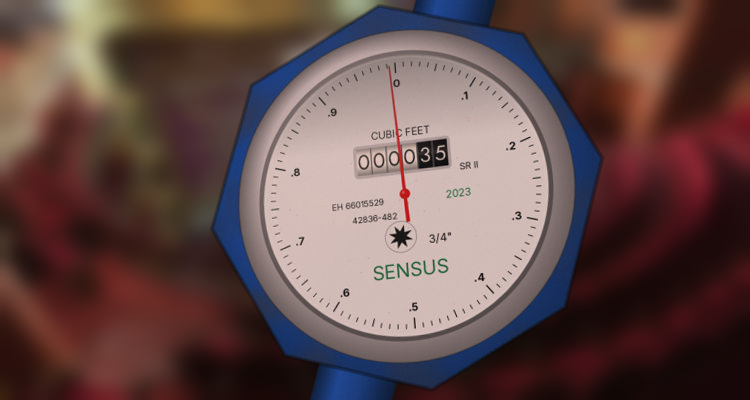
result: 34.99 ft³
